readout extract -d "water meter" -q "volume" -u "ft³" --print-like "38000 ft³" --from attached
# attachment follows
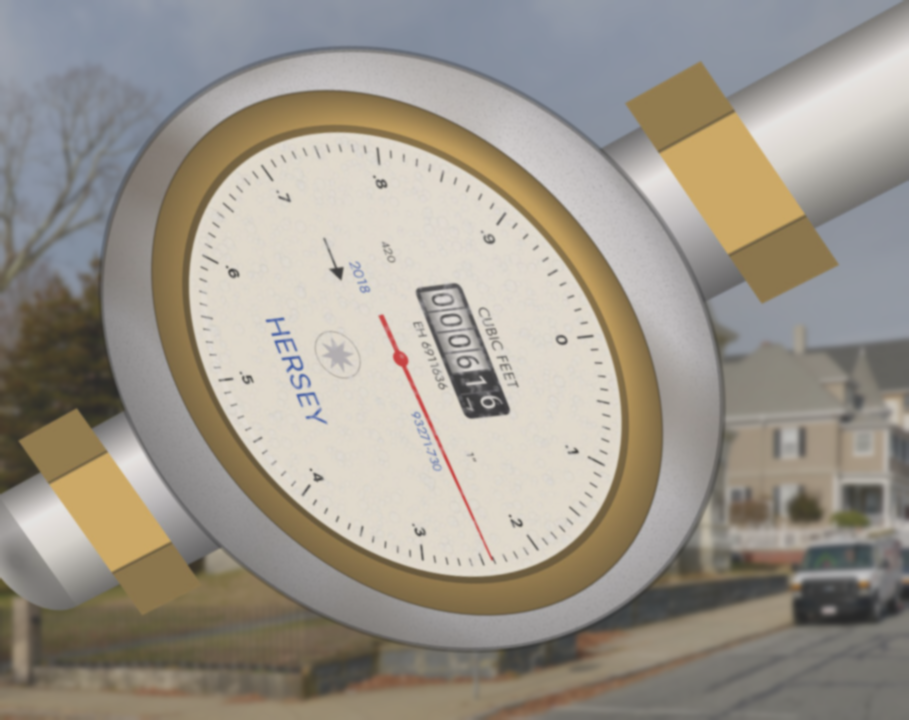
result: 616.24 ft³
